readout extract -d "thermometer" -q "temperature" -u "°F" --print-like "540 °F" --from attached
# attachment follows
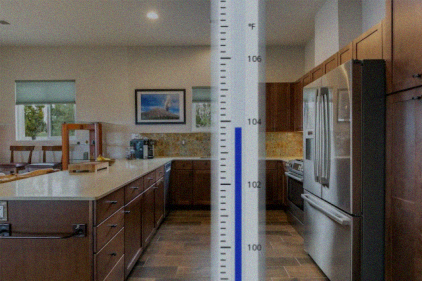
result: 103.8 °F
